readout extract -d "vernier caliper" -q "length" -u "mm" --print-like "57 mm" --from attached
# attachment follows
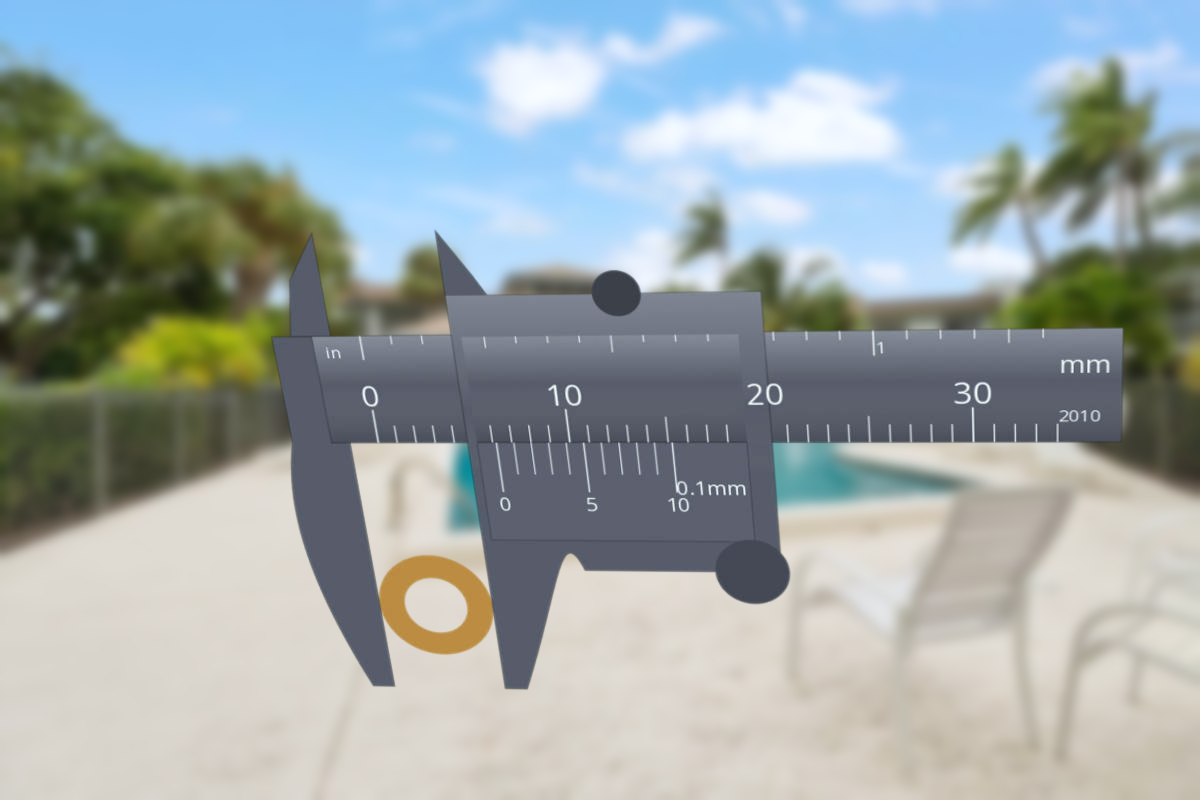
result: 6.2 mm
